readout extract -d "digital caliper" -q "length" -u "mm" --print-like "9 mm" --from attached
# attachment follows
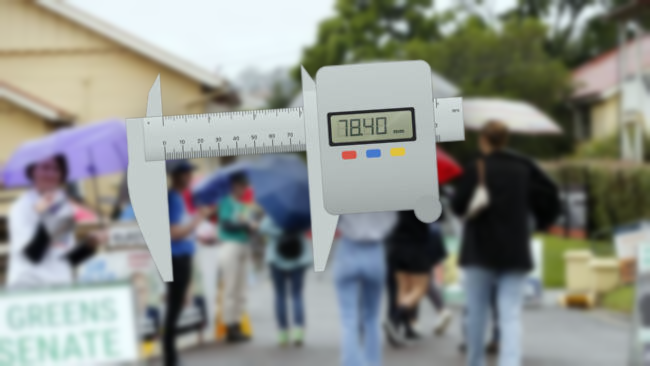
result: 78.40 mm
